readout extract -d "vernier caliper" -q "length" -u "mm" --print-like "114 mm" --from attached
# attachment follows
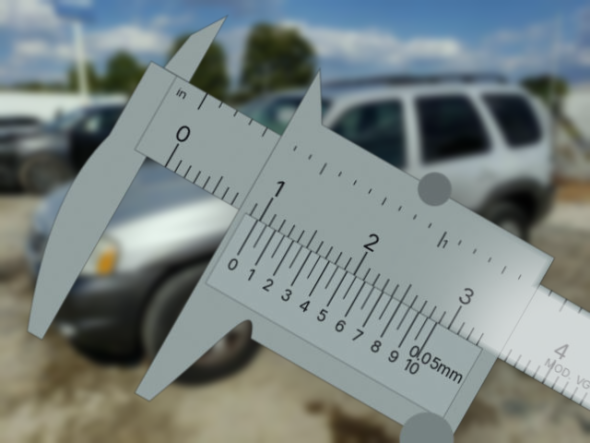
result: 9.8 mm
